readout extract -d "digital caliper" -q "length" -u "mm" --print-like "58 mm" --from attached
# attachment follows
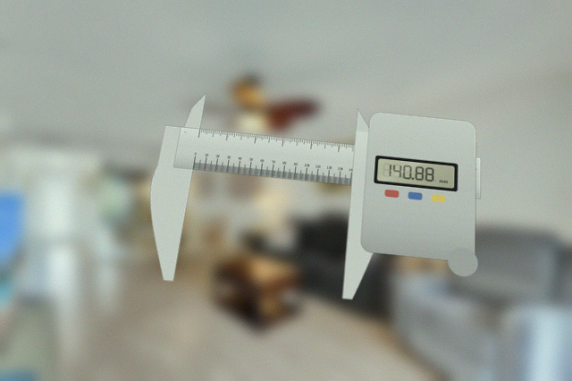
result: 140.88 mm
